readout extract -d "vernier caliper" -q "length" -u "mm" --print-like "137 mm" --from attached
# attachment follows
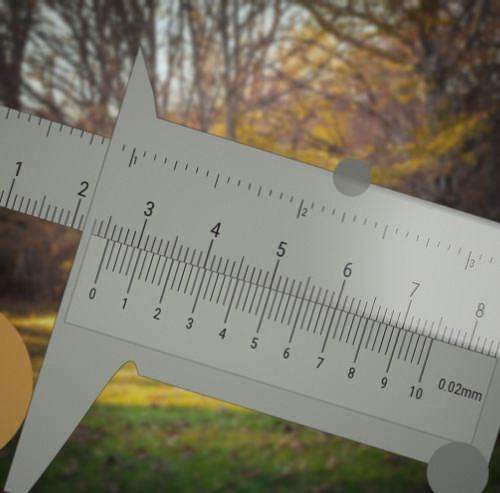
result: 25.6 mm
